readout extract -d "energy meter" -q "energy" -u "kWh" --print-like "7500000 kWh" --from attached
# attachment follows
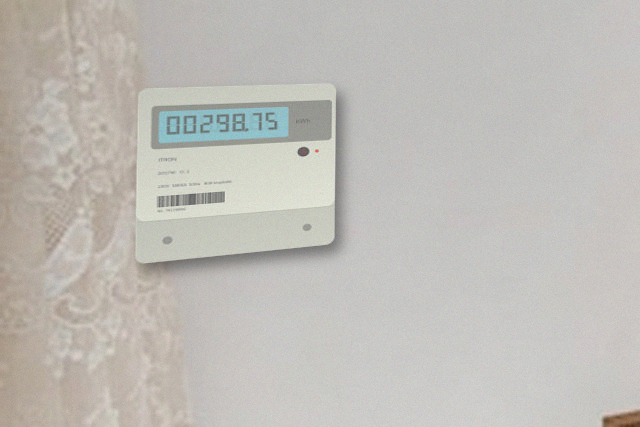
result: 298.75 kWh
